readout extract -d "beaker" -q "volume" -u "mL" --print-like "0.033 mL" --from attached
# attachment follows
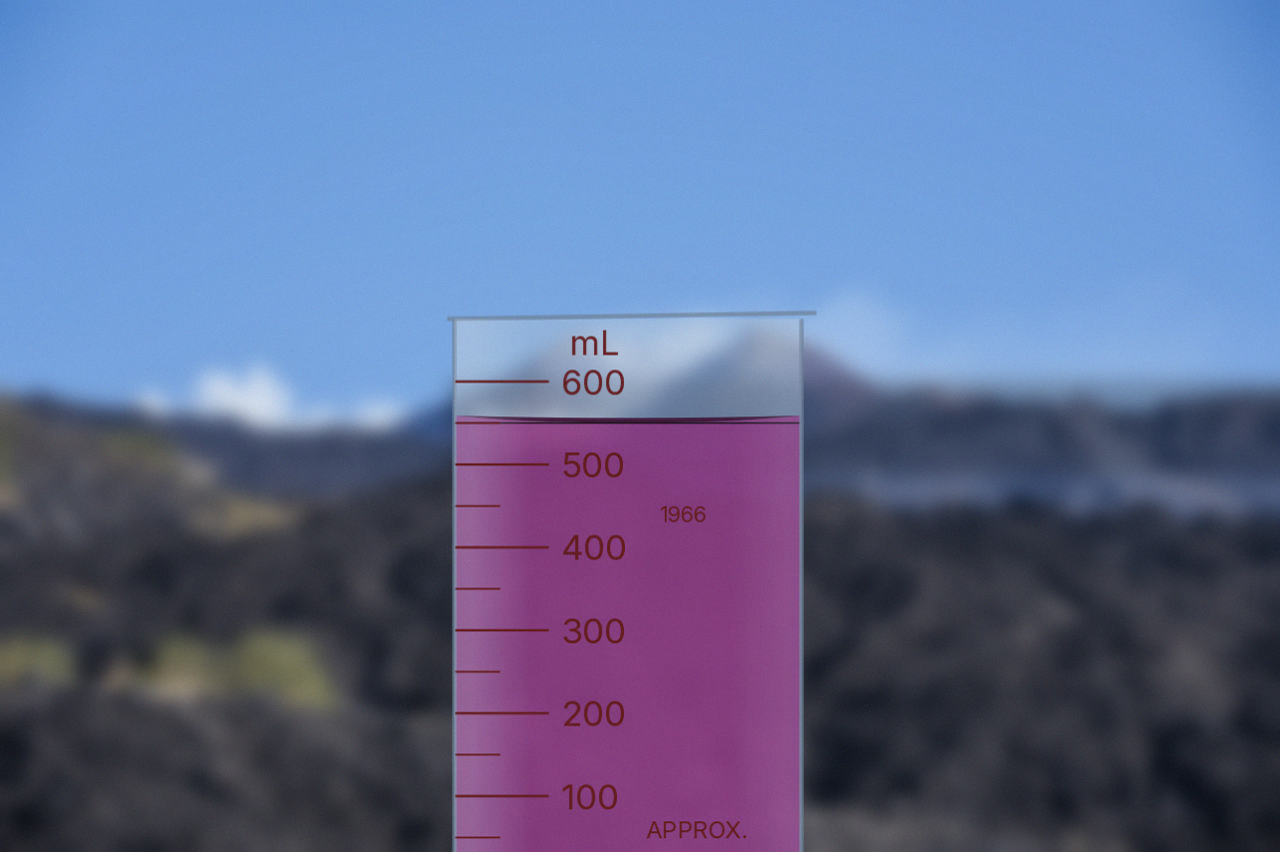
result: 550 mL
